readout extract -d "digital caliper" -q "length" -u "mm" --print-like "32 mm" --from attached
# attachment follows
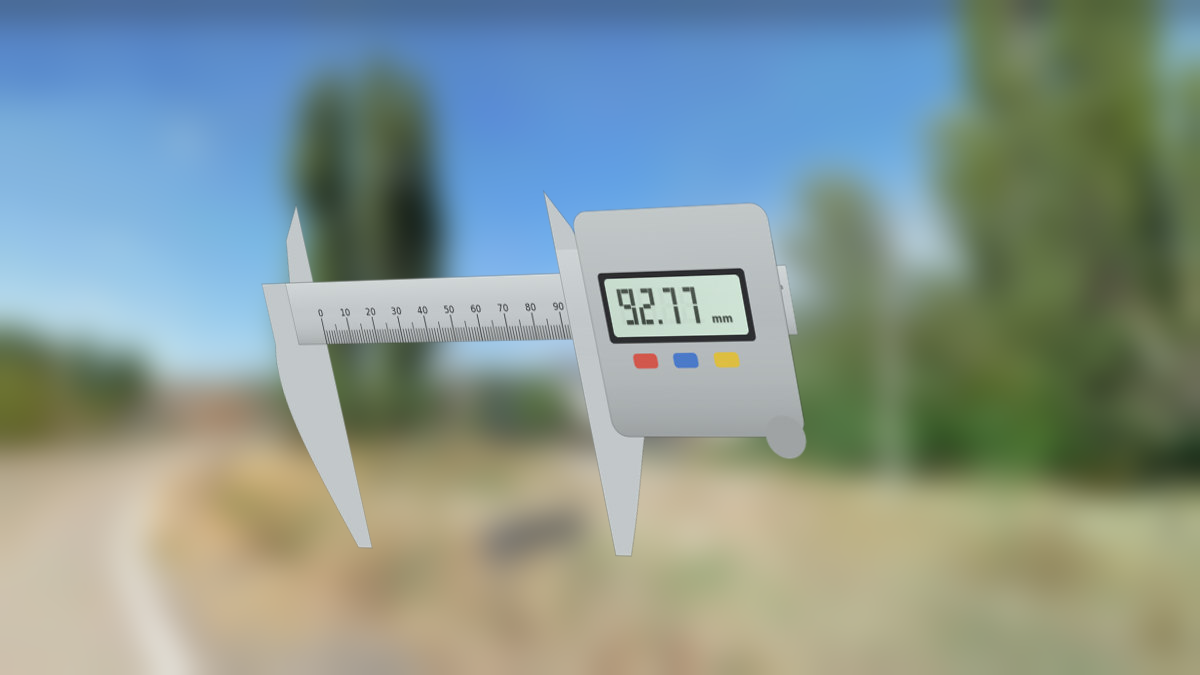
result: 92.77 mm
